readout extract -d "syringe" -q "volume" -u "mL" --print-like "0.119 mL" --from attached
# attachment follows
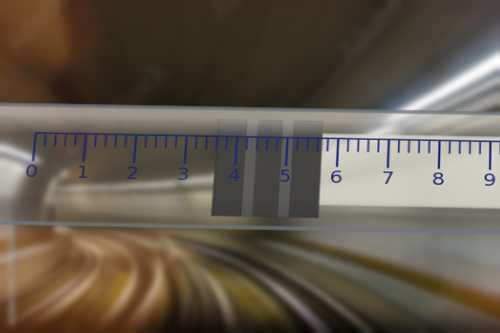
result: 3.6 mL
